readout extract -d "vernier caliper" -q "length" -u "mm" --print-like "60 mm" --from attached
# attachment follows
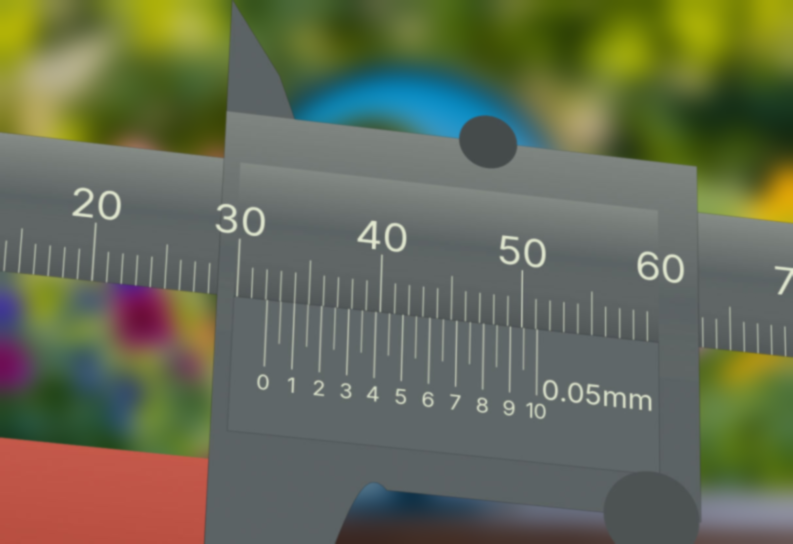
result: 32.1 mm
